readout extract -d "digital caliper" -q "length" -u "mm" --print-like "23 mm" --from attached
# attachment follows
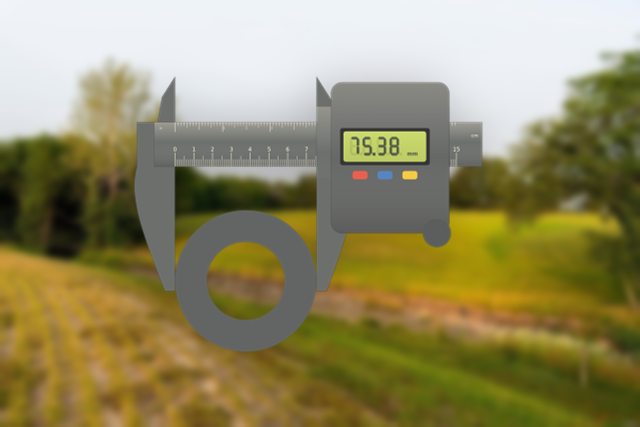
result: 75.38 mm
